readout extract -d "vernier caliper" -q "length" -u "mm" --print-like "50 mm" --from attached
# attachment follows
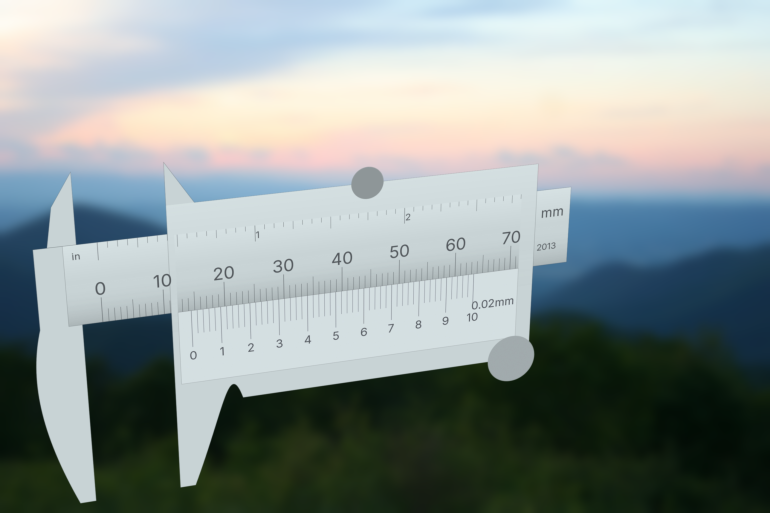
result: 14.4 mm
